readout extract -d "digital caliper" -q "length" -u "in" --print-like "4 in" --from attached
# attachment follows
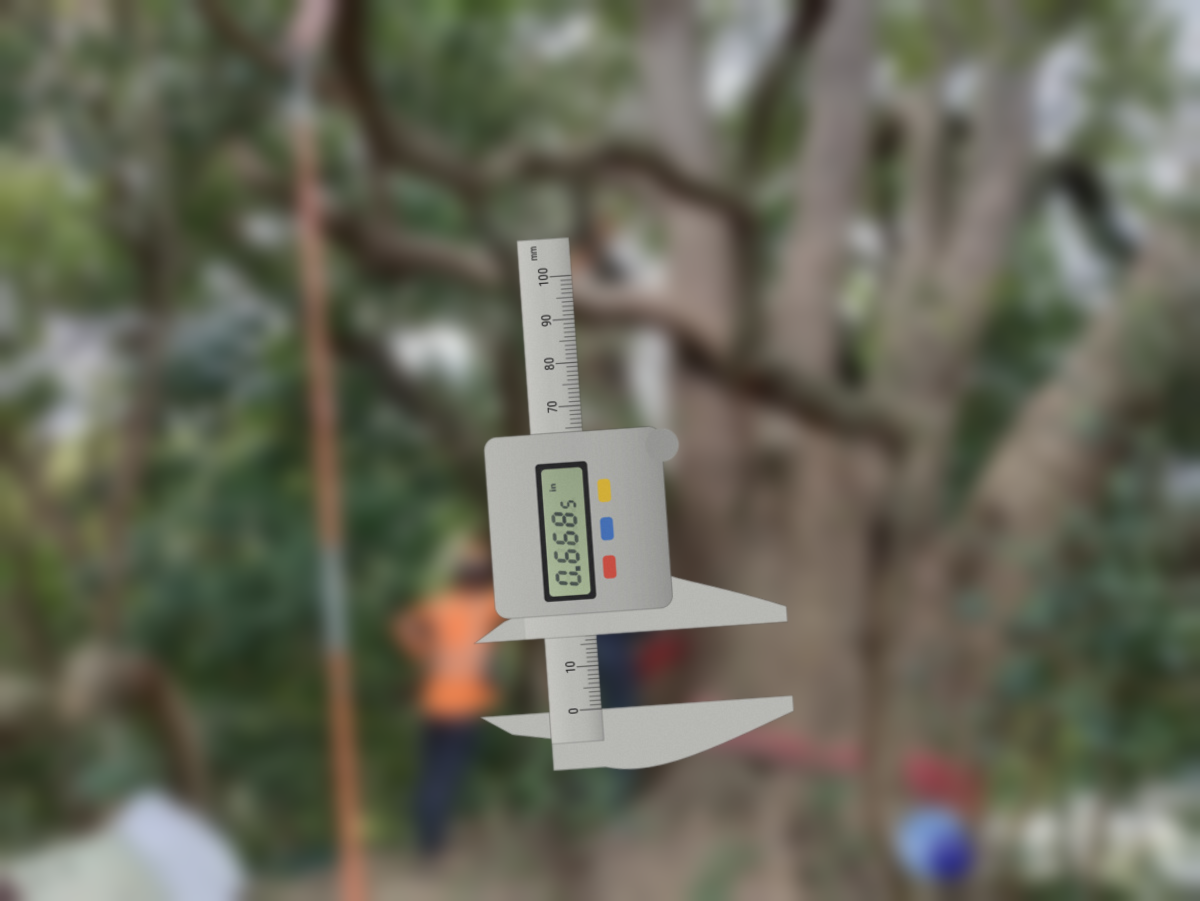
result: 0.6685 in
